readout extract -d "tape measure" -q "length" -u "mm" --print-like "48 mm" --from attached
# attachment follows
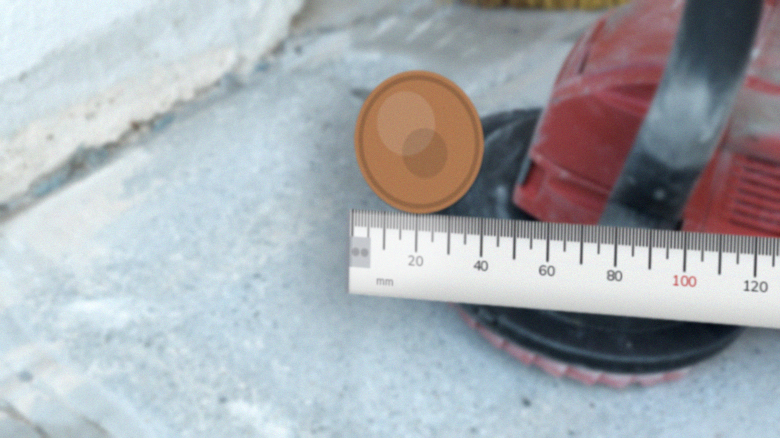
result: 40 mm
